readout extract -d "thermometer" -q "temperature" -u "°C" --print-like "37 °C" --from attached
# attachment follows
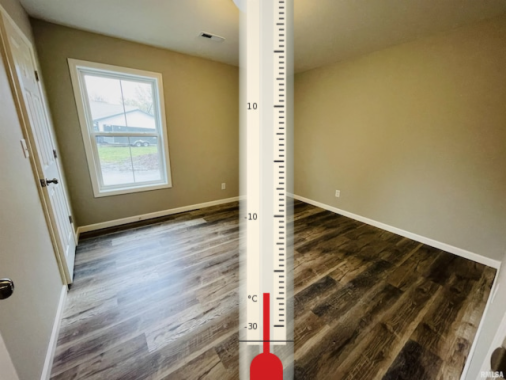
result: -24 °C
